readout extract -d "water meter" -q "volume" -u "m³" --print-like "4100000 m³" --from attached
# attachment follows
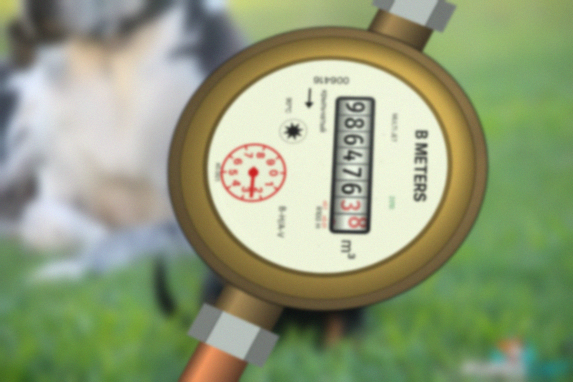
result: 986476.382 m³
